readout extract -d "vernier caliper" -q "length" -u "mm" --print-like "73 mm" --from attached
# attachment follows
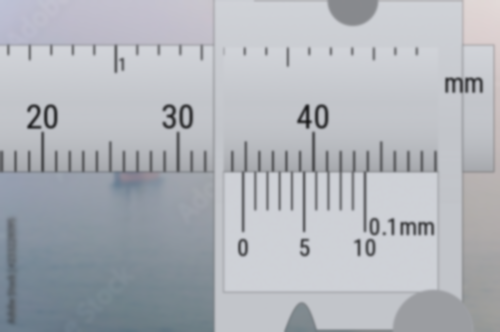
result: 34.8 mm
